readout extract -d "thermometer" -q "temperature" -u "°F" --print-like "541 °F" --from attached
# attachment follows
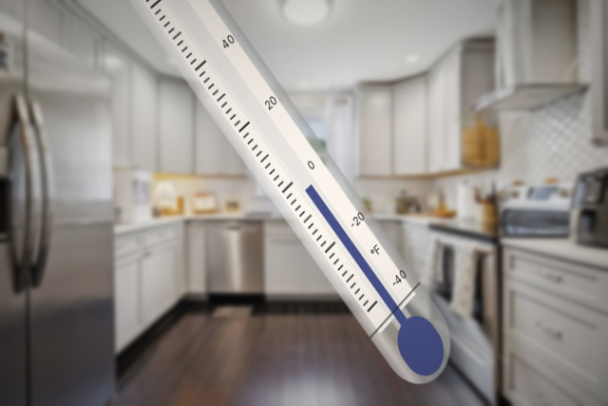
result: -4 °F
